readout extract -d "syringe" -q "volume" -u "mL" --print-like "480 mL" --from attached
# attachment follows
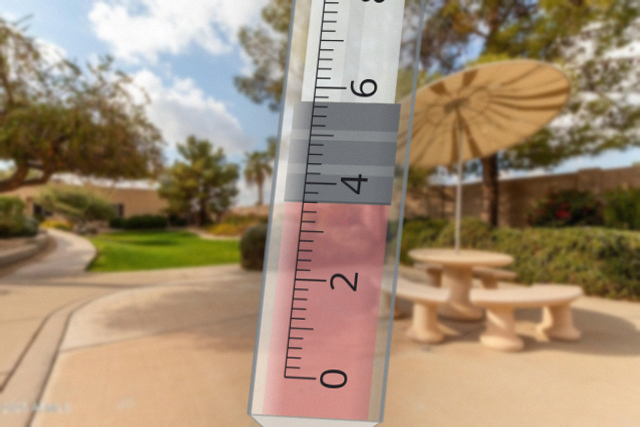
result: 3.6 mL
